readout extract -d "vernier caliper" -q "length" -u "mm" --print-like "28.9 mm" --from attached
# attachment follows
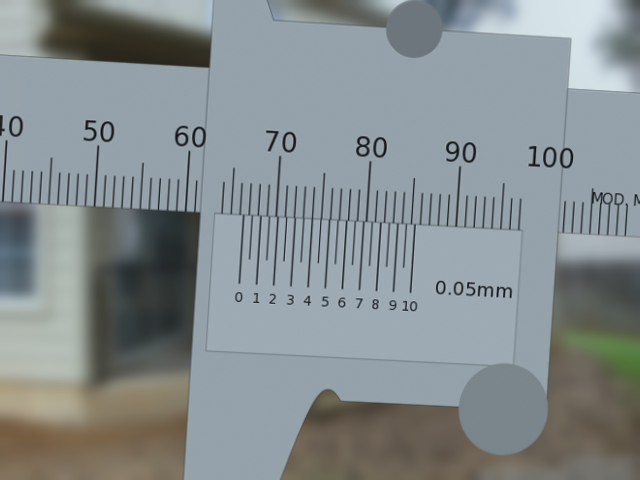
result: 66.4 mm
